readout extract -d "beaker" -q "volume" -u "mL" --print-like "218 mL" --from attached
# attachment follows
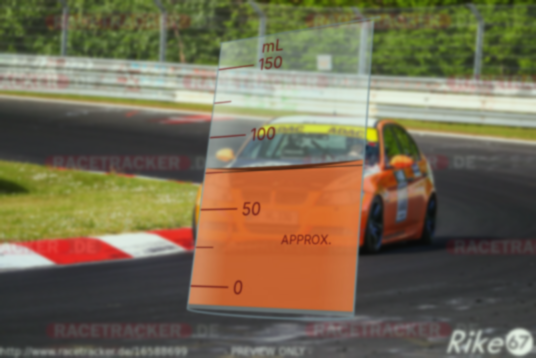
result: 75 mL
